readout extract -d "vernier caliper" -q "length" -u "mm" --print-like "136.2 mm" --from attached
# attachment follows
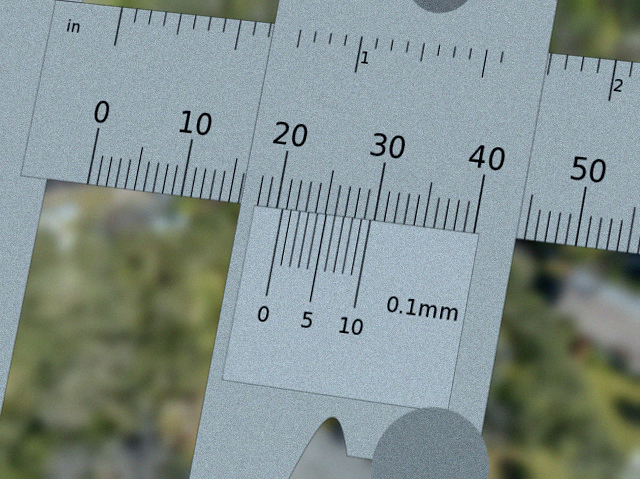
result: 20.6 mm
